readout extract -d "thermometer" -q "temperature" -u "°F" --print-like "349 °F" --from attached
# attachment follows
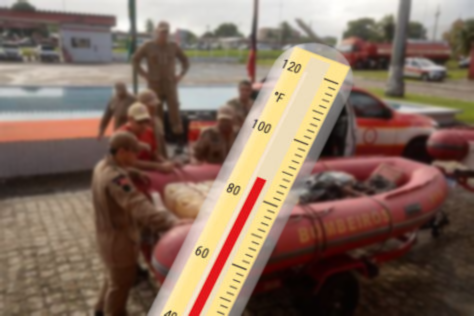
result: 86 °F
